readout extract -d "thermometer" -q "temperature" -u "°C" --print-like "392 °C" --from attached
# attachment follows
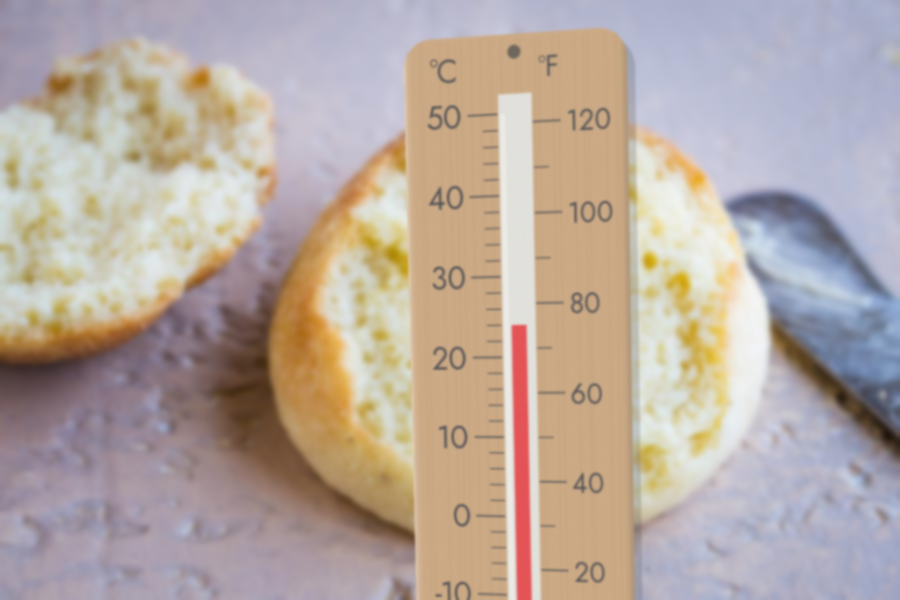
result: 24 °C
